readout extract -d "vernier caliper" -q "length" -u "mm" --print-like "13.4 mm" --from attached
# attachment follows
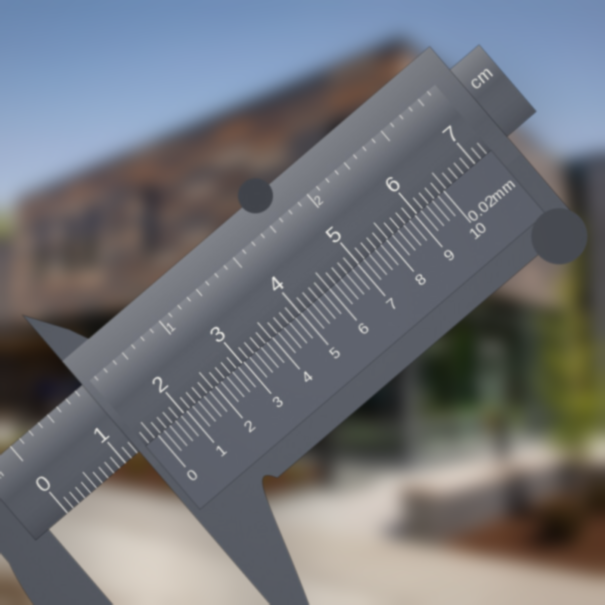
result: 15.6 mm
